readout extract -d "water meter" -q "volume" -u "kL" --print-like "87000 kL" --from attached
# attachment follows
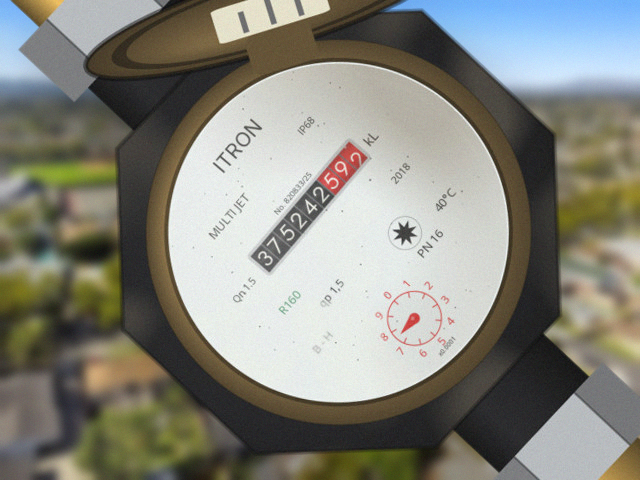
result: 375242.5917 kL
